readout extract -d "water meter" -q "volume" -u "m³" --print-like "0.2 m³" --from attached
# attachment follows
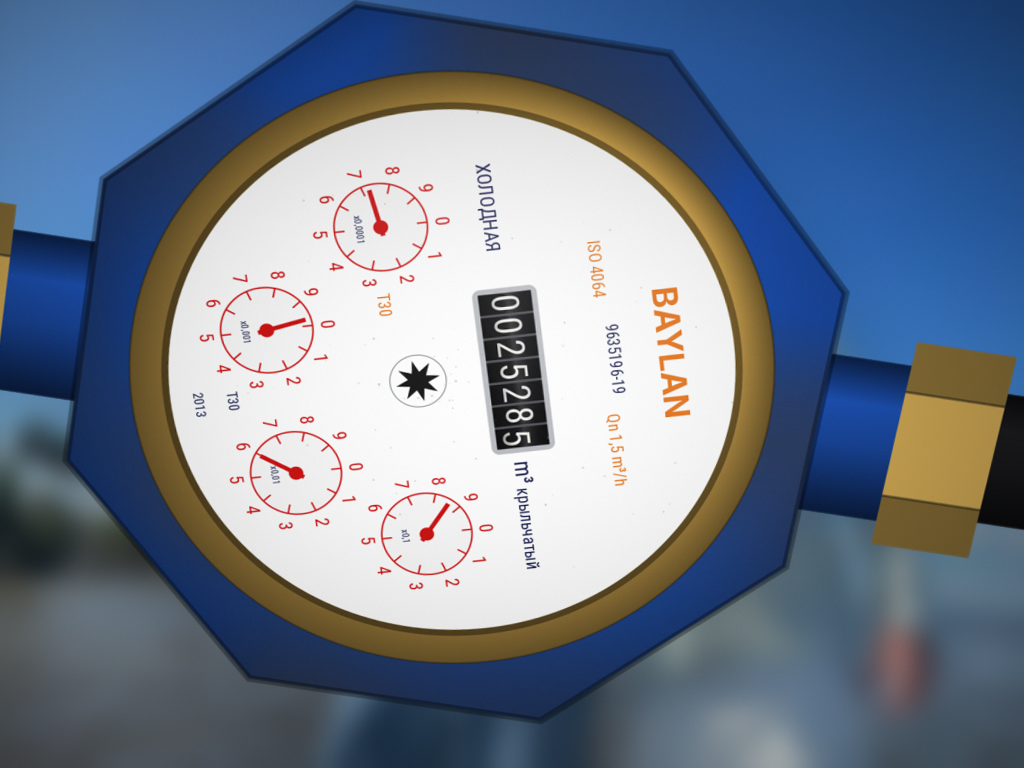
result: 25284.8597 m³
